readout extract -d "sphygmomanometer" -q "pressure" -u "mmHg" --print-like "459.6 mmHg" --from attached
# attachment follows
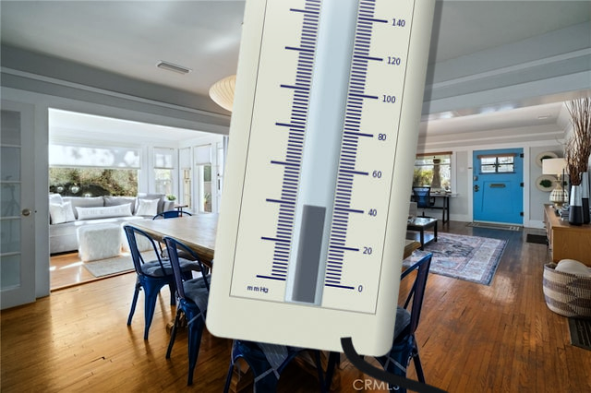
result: 40 mmHg
